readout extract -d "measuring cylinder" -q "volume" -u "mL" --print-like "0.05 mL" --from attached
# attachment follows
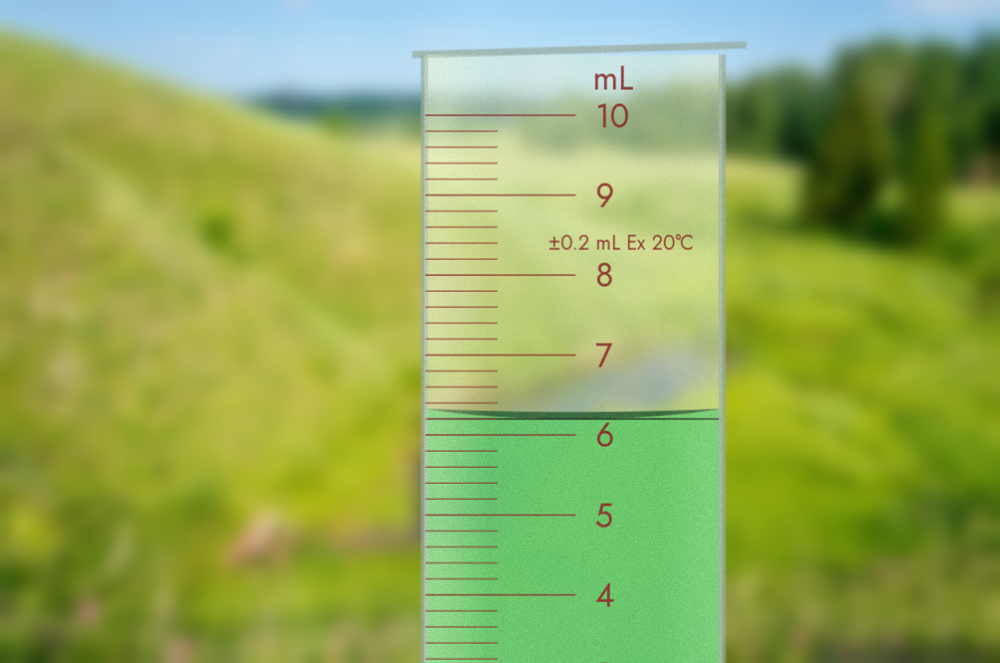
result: 6.2 mL
